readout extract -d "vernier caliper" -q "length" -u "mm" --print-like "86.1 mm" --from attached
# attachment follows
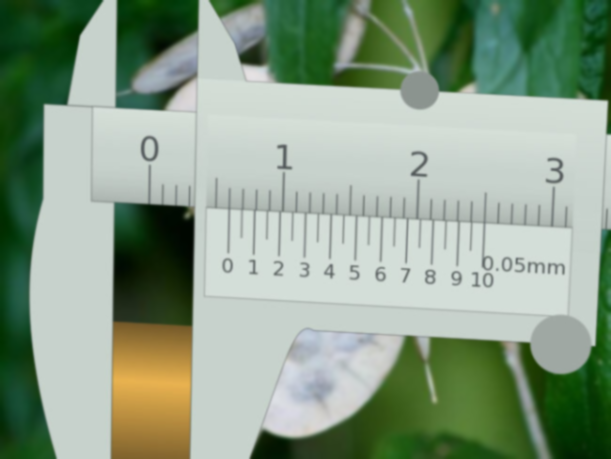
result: 6.0 mm
